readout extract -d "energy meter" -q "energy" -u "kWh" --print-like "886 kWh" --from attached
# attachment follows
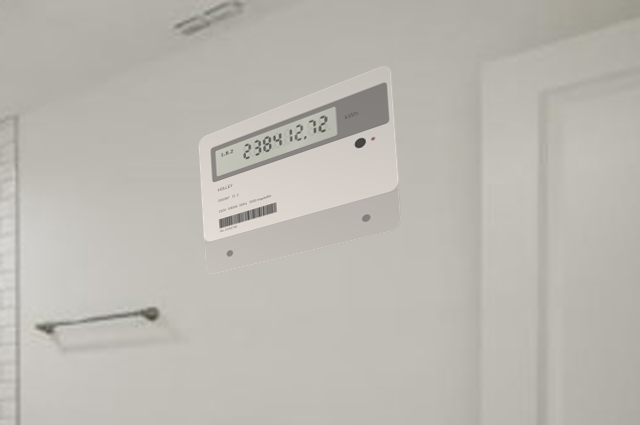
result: 238412.72 kWh
